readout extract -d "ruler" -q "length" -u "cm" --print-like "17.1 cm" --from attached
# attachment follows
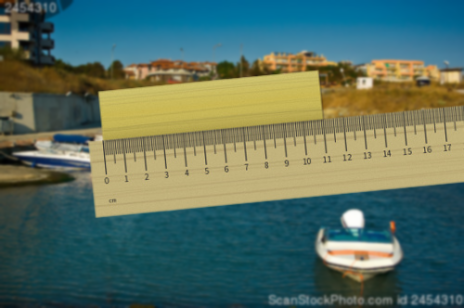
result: 11 cm
